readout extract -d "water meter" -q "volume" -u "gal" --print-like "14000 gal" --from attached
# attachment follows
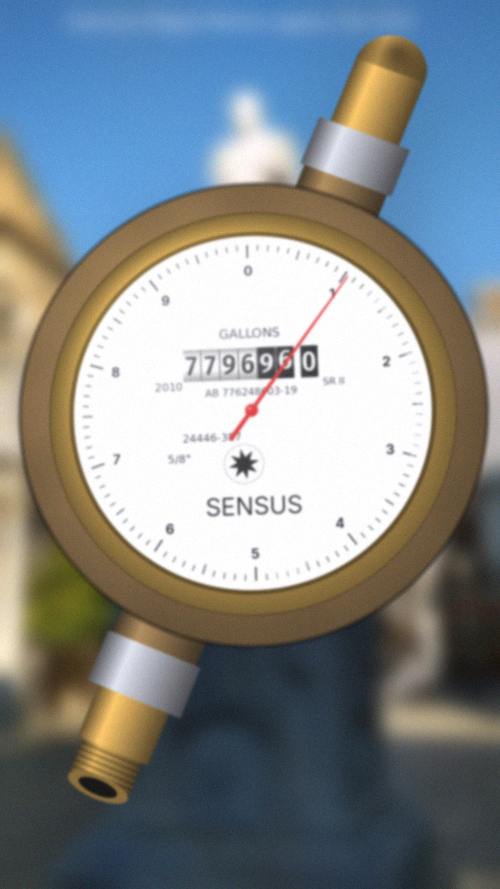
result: 7796961.0 gal
